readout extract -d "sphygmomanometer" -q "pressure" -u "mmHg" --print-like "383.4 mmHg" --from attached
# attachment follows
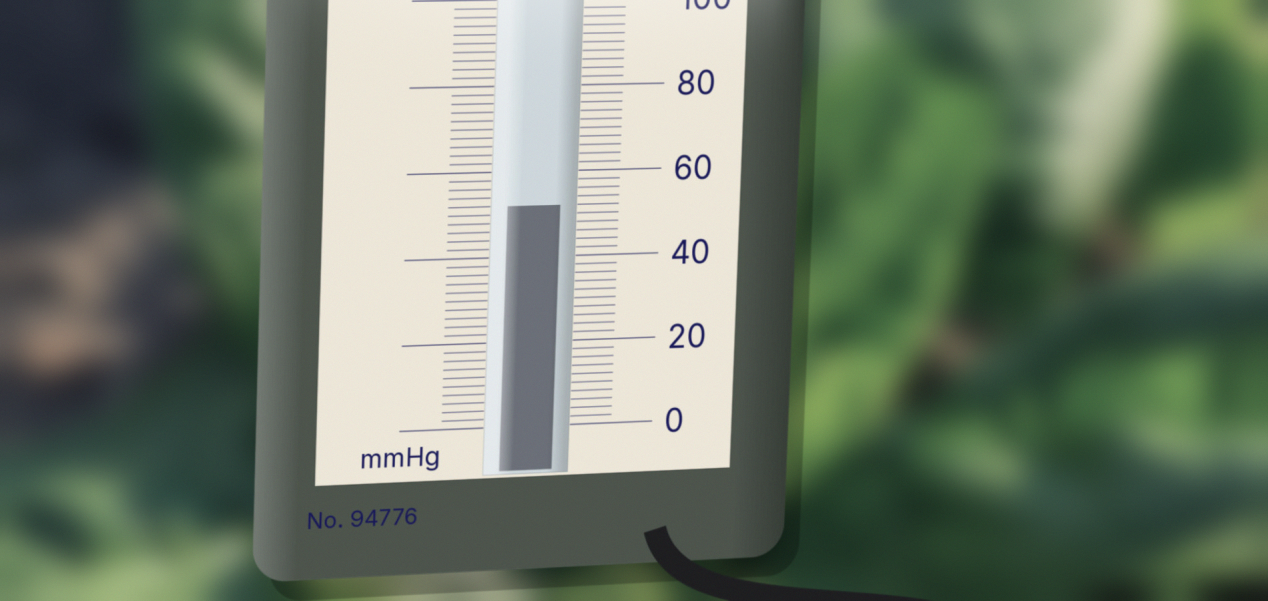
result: 52 mmHg
